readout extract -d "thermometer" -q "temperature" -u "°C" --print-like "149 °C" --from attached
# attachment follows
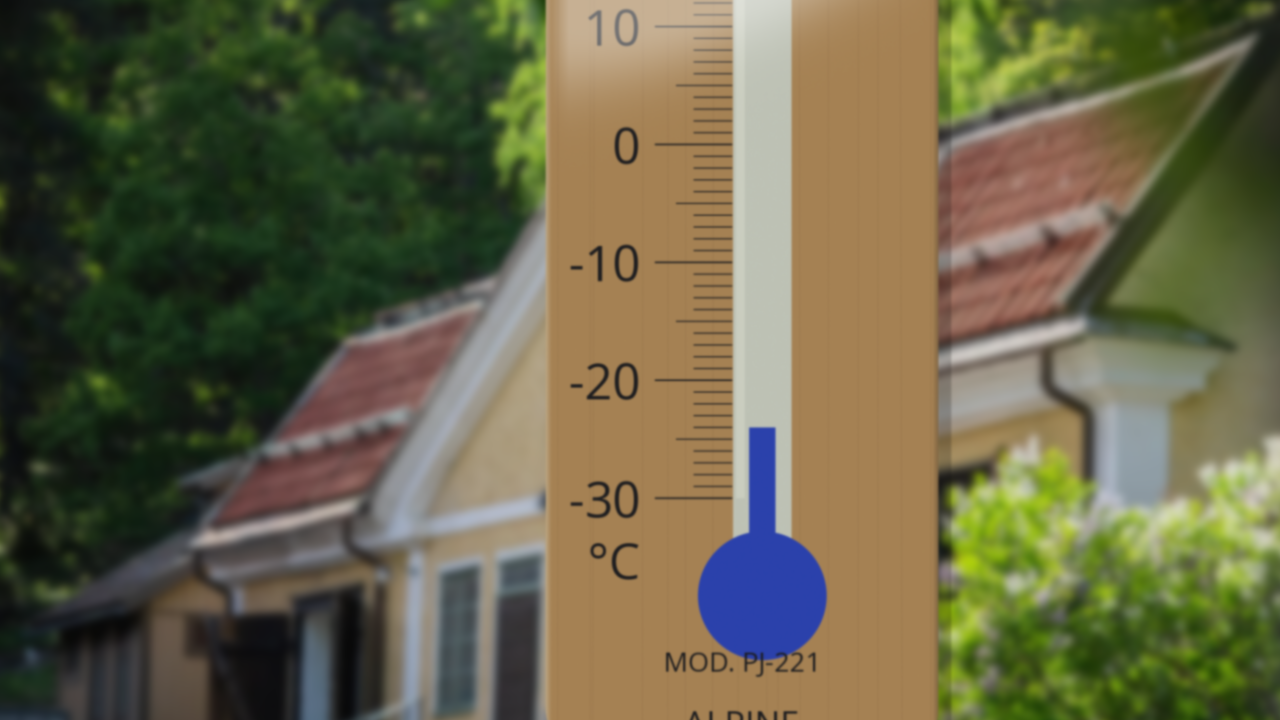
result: -24 °C
